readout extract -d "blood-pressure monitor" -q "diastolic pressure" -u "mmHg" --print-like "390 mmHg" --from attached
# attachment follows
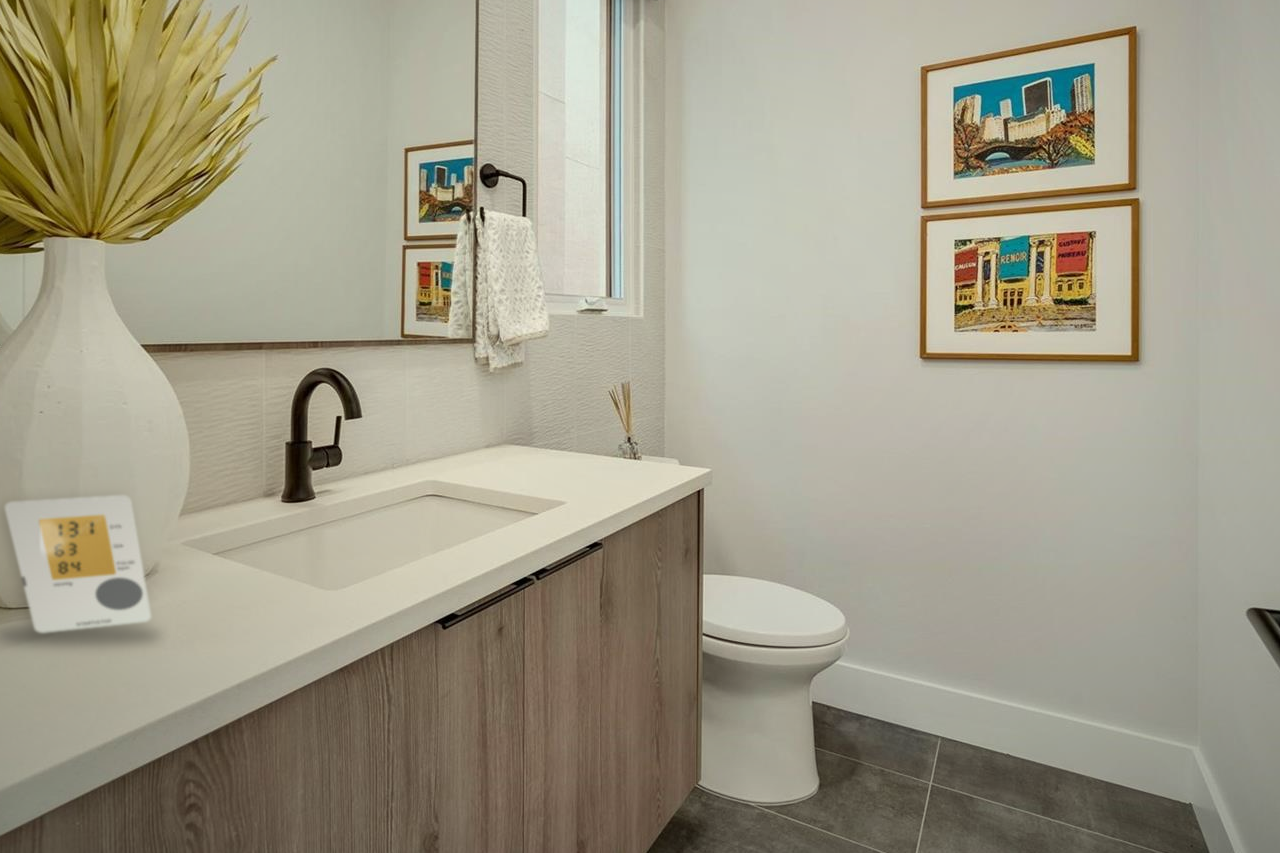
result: 63 mmHg
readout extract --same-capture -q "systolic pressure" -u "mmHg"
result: 131 mmHg
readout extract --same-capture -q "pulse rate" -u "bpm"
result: 84 bpm
